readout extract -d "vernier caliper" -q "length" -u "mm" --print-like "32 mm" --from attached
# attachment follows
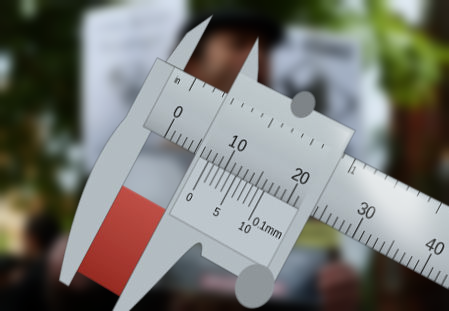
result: 7.4 mm
